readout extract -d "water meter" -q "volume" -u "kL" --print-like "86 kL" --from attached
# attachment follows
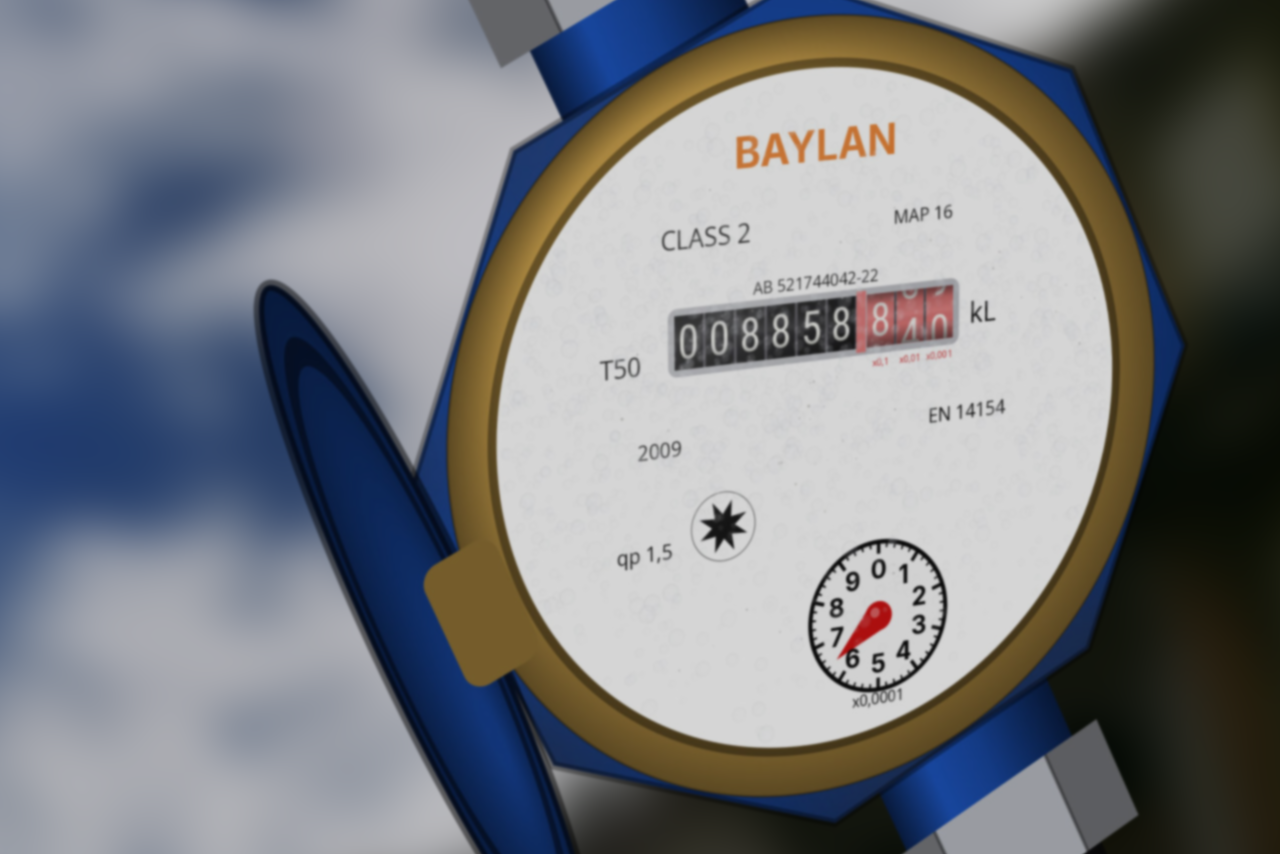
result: 8858.8396 kL
